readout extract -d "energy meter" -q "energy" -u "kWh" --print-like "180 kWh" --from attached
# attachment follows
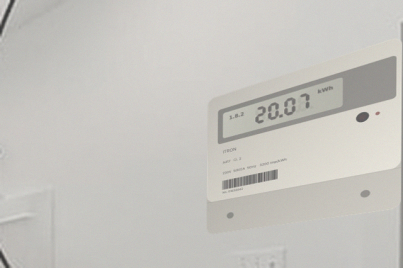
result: 20.07 kWh
